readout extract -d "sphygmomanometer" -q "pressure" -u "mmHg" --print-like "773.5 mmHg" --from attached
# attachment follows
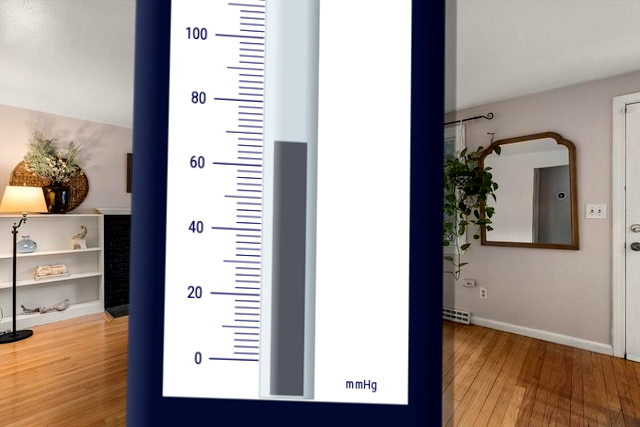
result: 68 mmHg
